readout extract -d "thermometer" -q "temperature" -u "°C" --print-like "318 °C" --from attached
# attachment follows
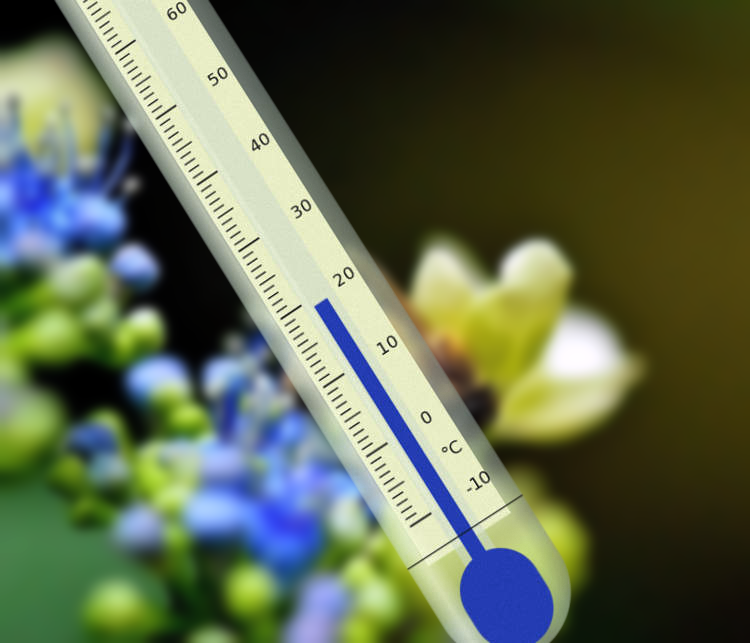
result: 19 °C
